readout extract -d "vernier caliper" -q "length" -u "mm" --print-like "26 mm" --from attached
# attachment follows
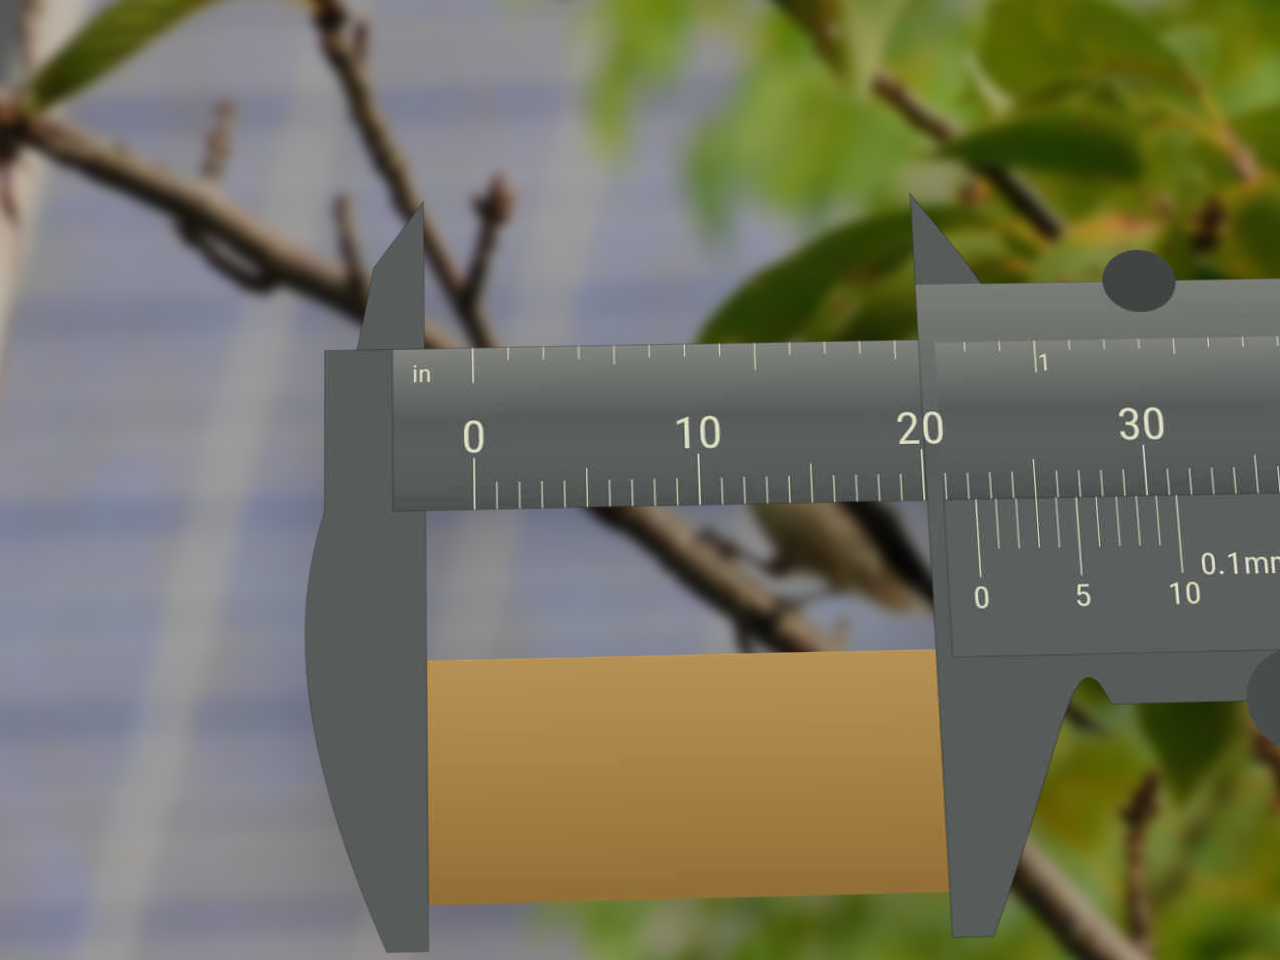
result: 22.3 mm
